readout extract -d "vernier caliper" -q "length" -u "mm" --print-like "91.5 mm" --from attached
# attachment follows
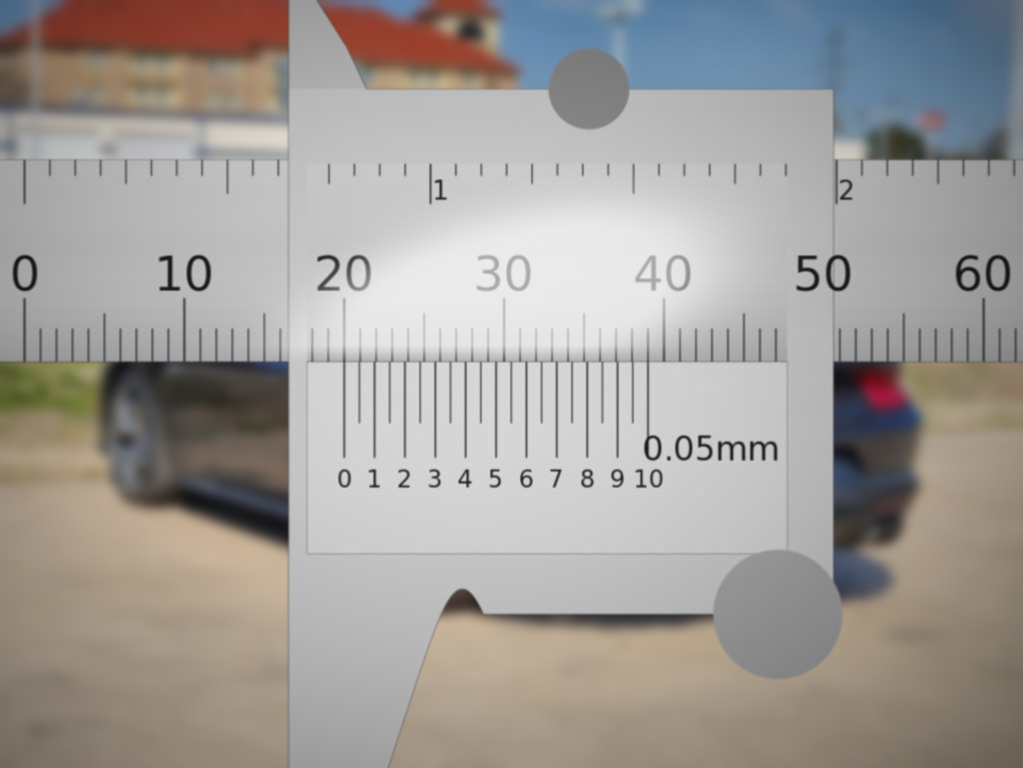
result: 20.0 mm
